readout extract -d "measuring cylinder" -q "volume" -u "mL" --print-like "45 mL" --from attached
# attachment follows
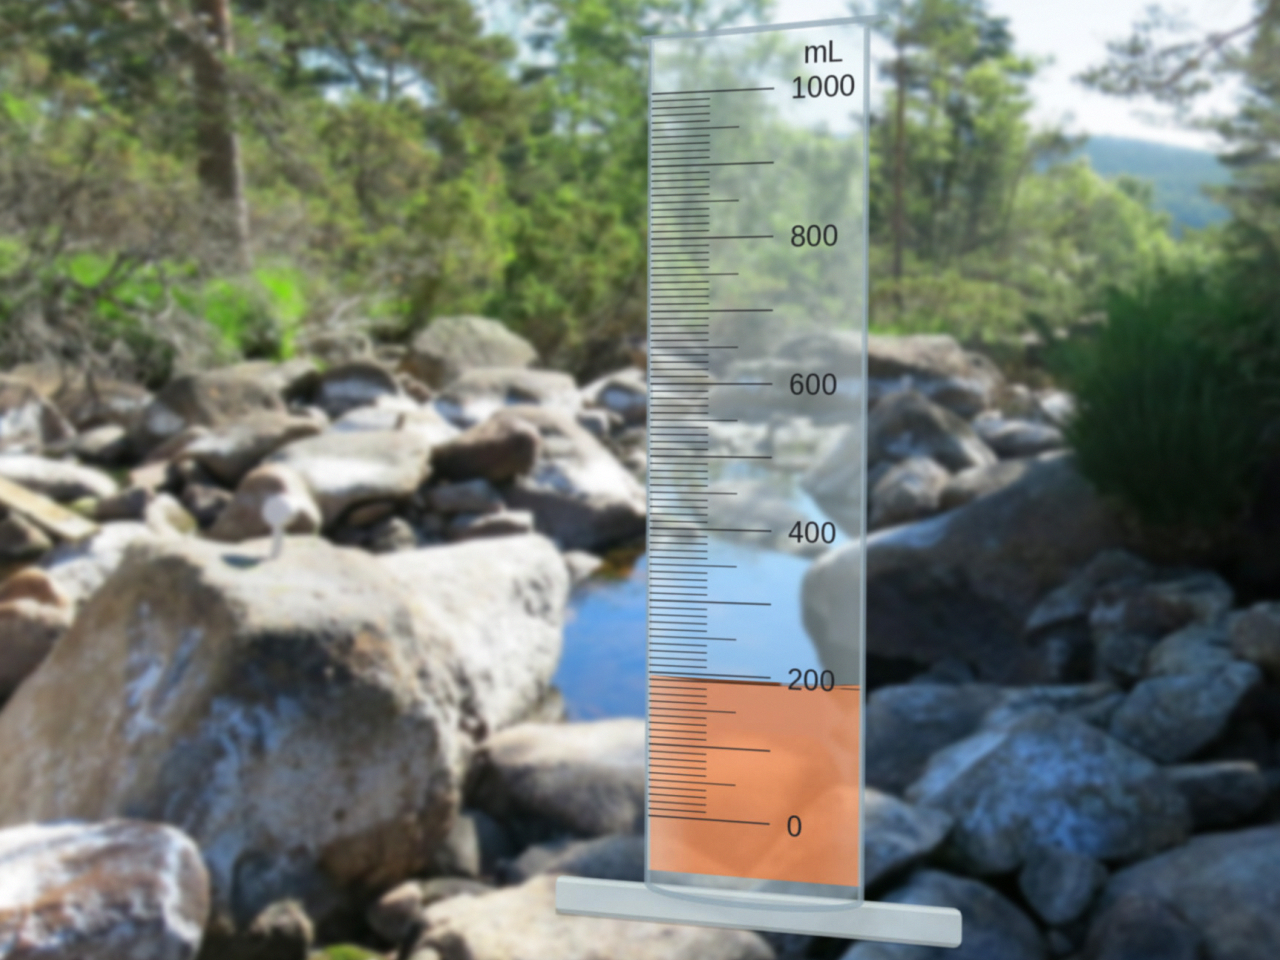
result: 190 mL
